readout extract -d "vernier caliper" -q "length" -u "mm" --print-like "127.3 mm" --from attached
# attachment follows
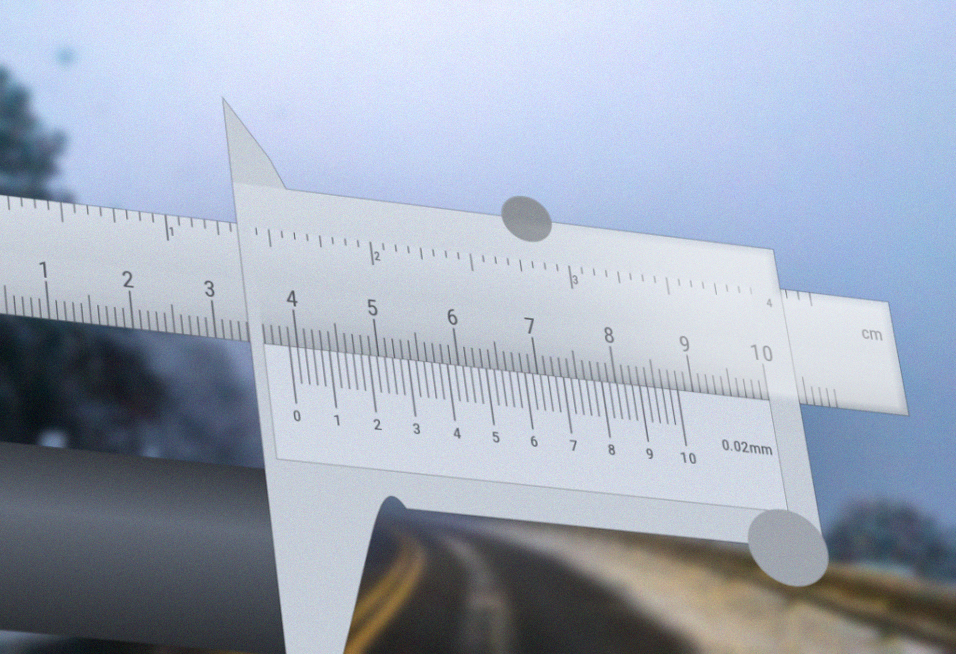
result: 39.0 mm
